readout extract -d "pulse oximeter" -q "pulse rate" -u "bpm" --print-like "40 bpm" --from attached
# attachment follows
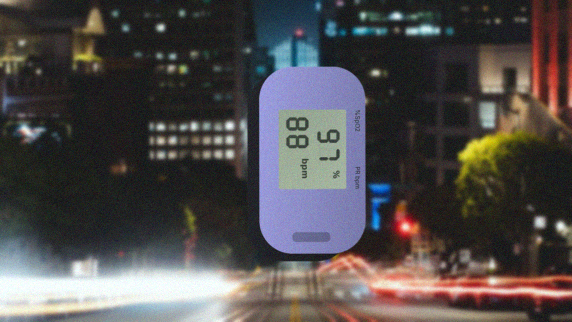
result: 88 bpm
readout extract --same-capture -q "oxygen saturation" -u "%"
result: 97 %
